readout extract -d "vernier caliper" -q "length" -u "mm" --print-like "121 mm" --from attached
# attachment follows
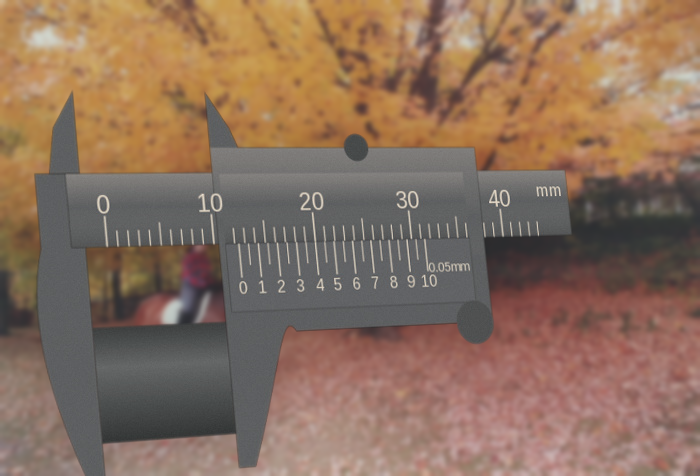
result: 12.4 mm
